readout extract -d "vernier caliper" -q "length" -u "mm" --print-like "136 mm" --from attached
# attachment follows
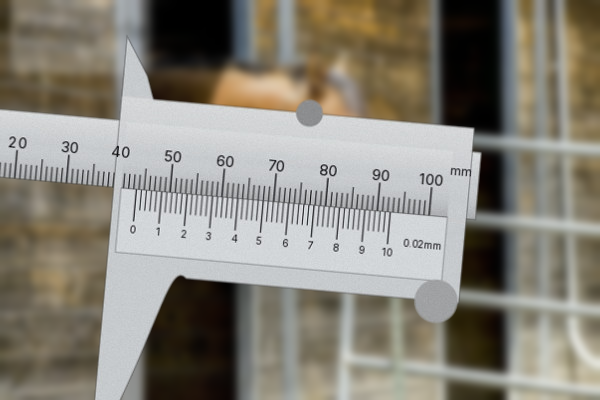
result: 43.5 mm
